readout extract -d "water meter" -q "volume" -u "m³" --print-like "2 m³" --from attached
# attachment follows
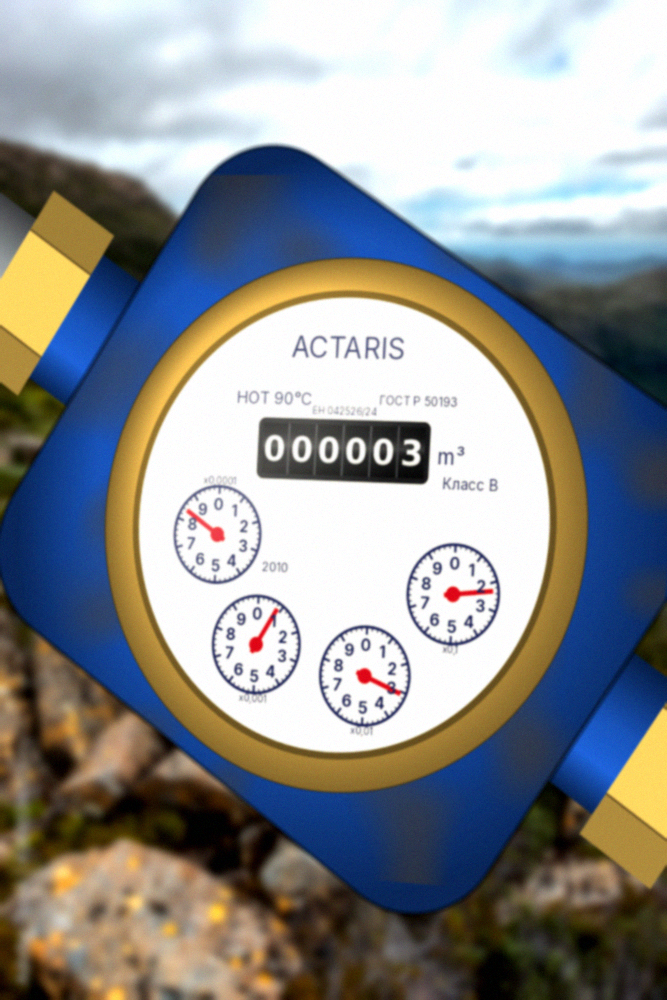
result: 3.2308 m³
